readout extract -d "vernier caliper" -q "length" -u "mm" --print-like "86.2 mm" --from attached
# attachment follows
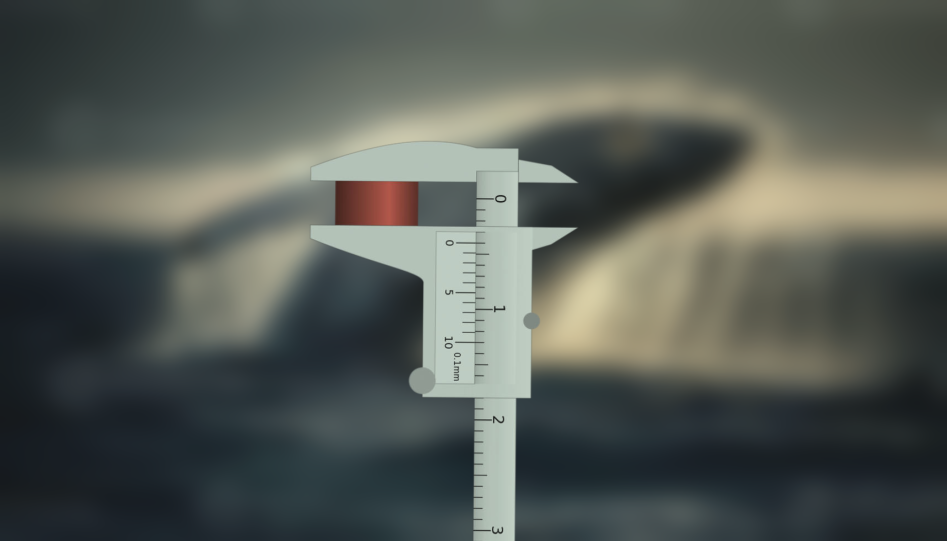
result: 4.0 mm
